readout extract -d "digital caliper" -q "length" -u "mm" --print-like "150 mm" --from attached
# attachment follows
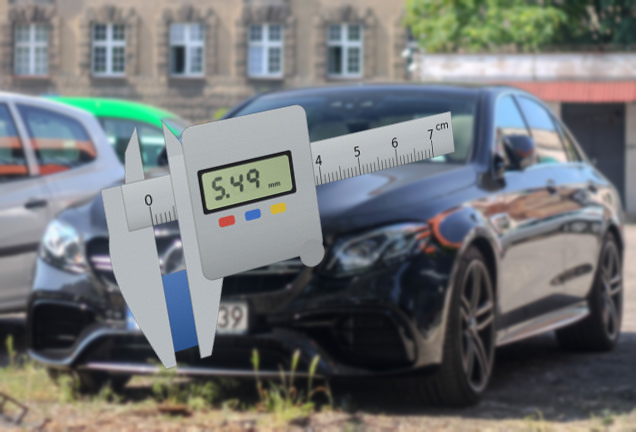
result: 5.49 mm
